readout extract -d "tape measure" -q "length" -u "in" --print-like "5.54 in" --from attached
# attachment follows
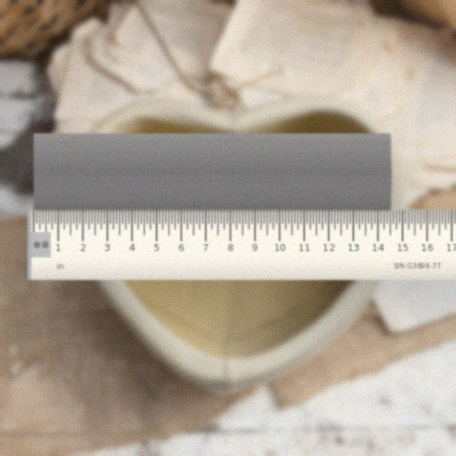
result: 14.5 in
